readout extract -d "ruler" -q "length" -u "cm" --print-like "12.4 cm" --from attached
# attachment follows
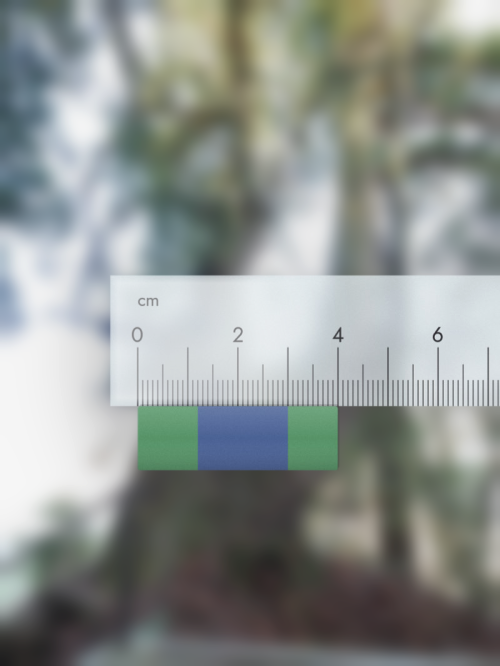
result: 4 cm
